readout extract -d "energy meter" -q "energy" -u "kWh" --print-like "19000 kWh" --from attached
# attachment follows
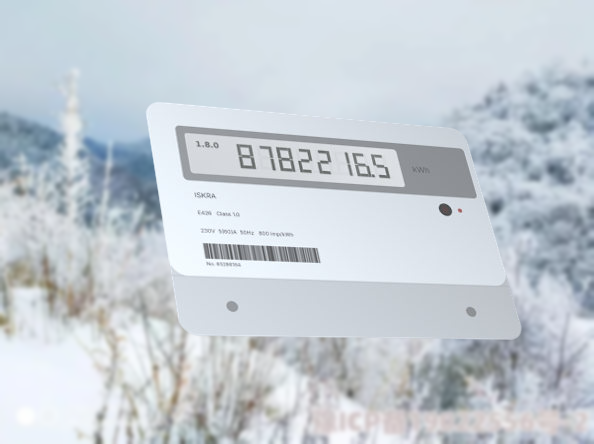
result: 8782216.5 kWh
